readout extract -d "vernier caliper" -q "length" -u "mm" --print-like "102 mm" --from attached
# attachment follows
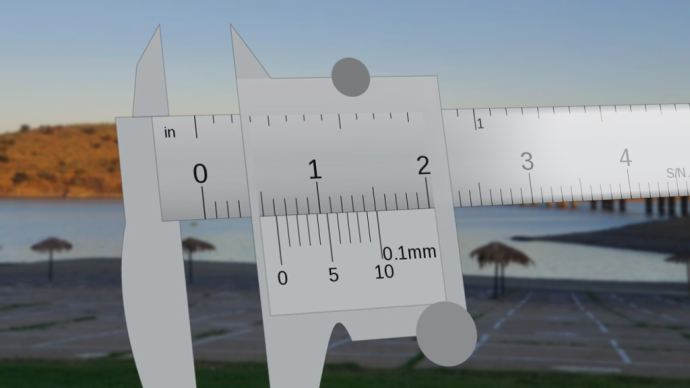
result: 6.1 mm
